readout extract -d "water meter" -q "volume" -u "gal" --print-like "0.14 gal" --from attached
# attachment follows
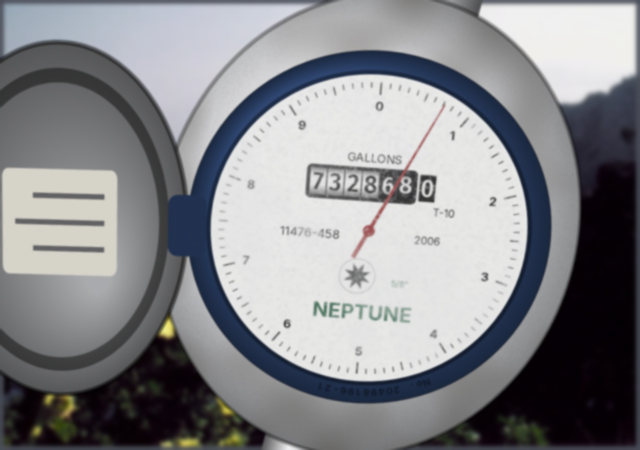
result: 7328680.7 gal
